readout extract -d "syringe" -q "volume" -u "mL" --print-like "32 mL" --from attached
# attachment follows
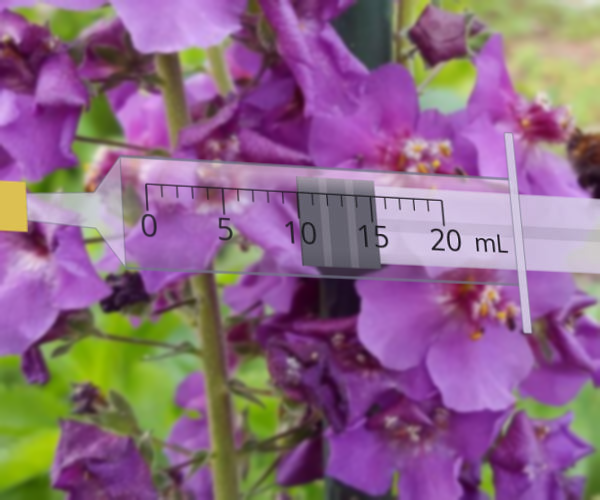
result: 10 mL
